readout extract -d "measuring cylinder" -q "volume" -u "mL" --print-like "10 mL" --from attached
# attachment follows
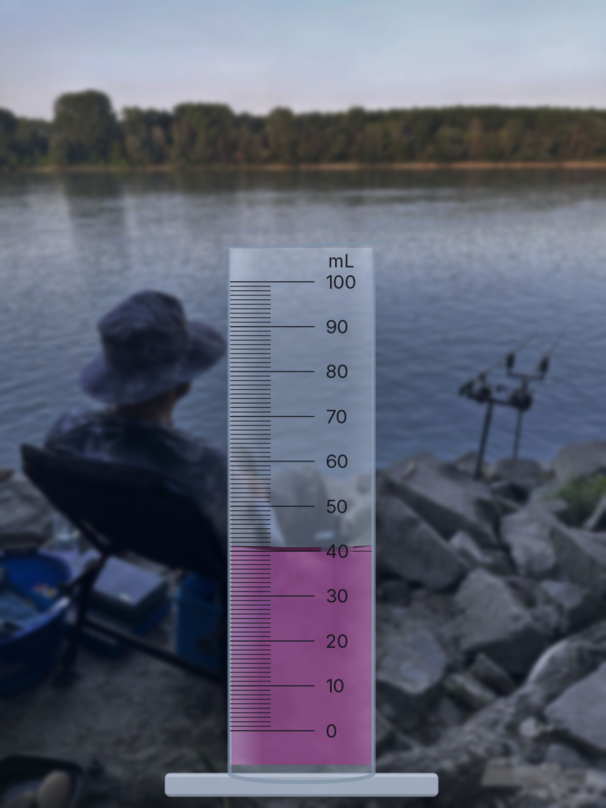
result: 40 mL
